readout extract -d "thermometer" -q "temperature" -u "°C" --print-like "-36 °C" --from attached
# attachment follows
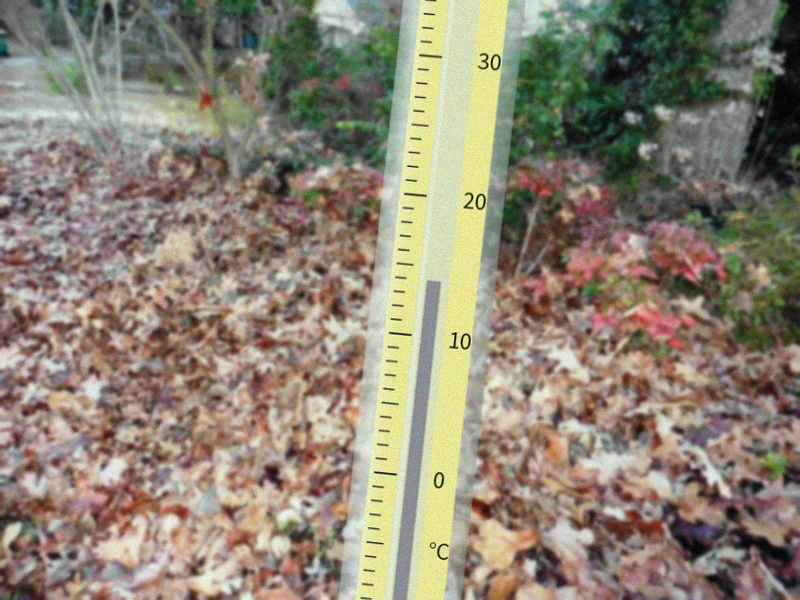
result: 14 °C
